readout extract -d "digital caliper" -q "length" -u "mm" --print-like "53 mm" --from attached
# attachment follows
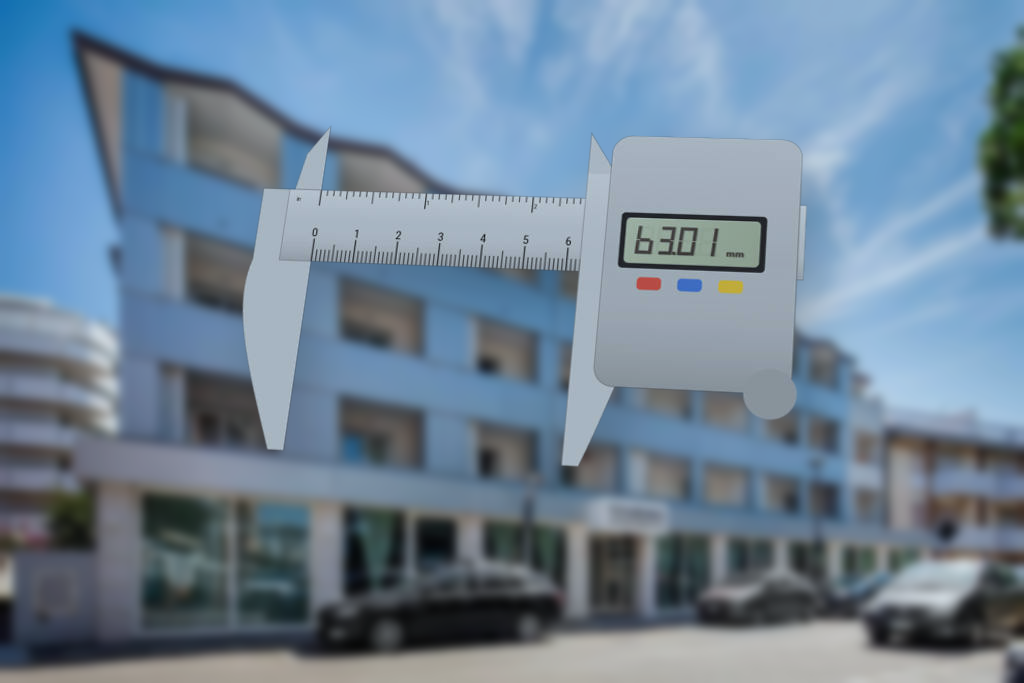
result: 63.01 mm
